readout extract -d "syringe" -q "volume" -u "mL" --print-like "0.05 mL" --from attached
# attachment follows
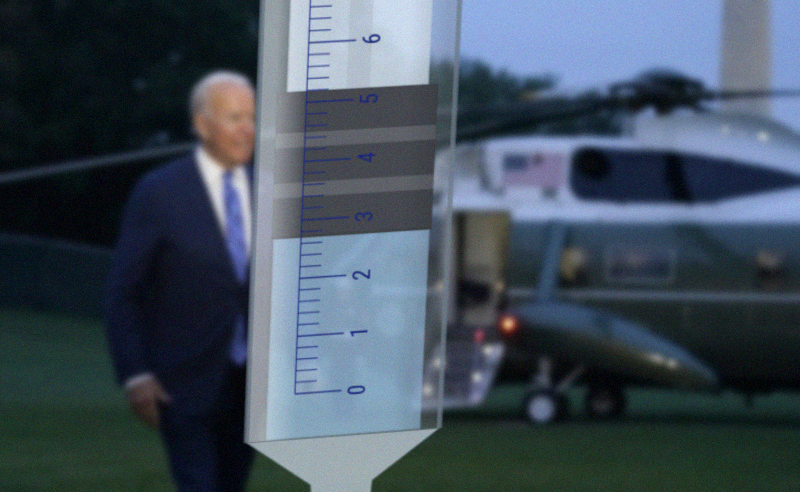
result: 2.7 mL
